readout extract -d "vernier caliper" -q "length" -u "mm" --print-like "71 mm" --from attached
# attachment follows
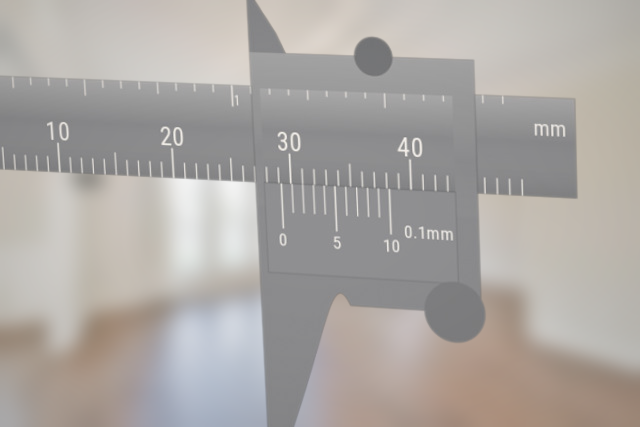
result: 29.2 mm
